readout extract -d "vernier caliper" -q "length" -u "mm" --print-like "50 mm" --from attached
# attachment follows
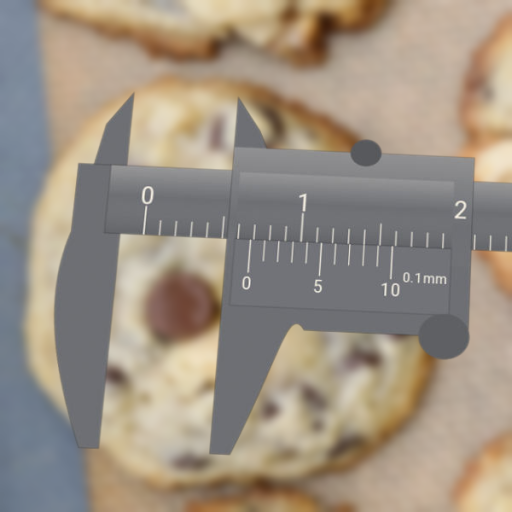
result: 6.8 mm
